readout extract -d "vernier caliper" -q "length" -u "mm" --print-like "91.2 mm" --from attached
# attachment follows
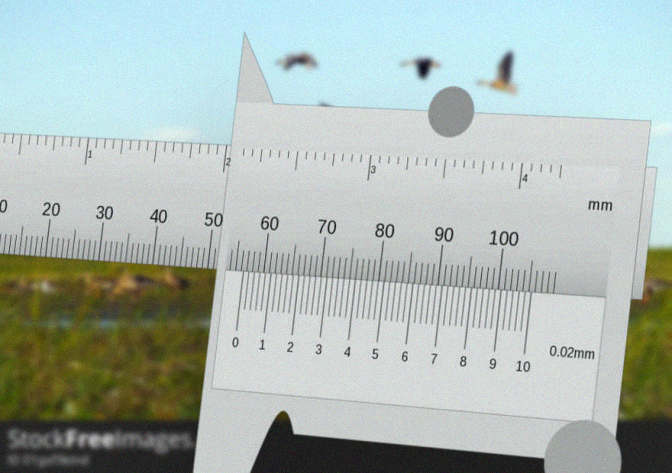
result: 56.4 mm
